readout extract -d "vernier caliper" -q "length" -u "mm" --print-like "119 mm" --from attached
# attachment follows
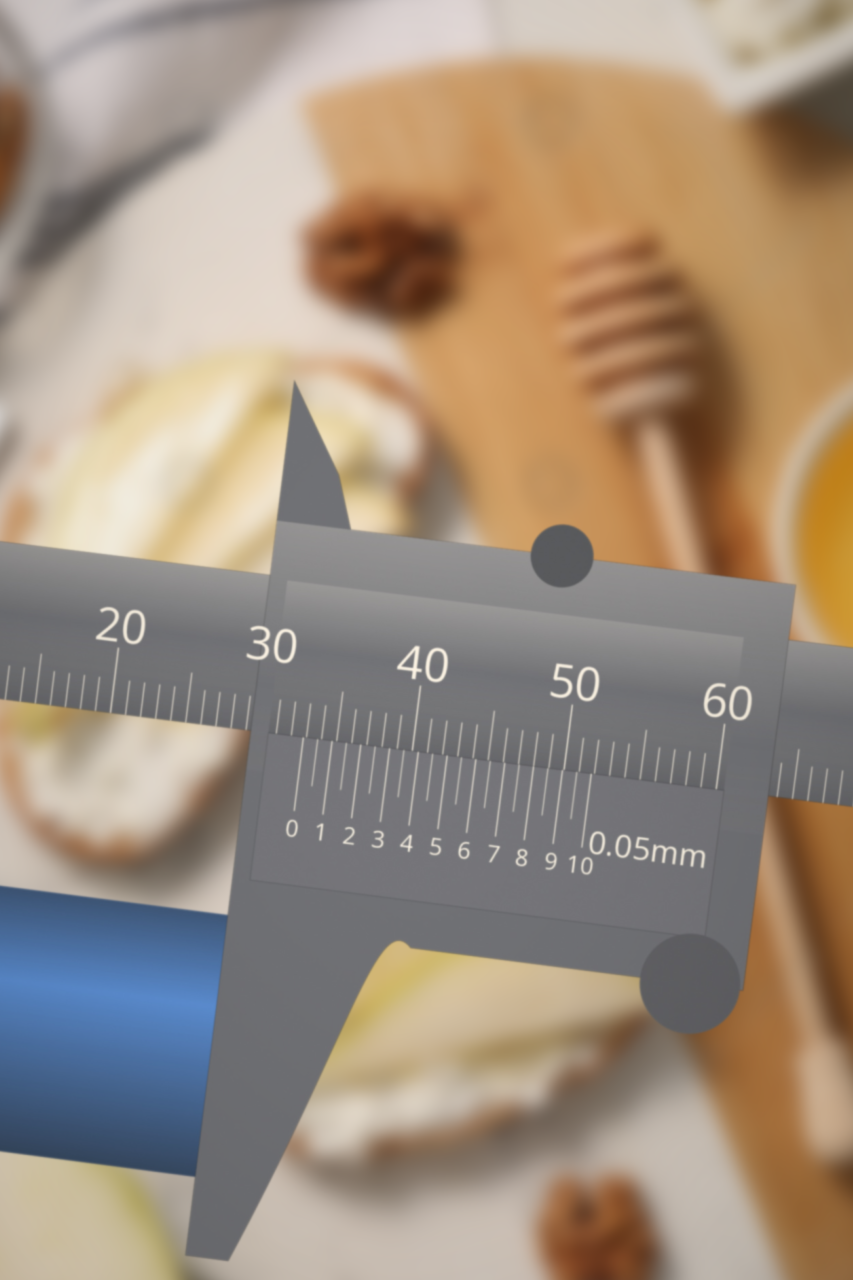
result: 32.8 mm
